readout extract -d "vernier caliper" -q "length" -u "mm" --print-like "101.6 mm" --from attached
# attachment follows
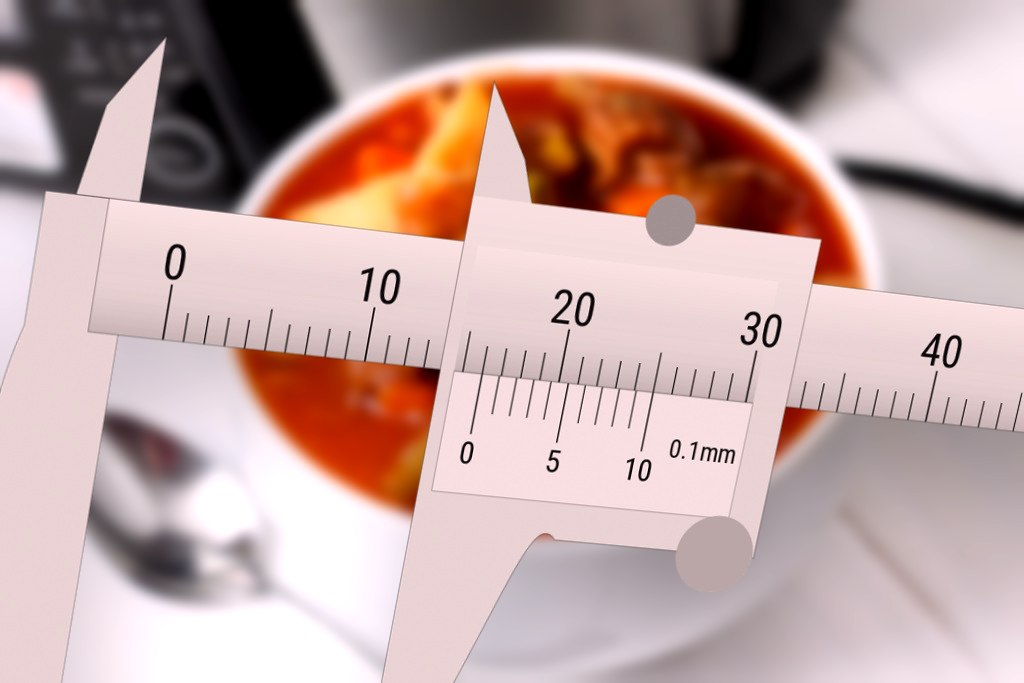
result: 16.0 mm
